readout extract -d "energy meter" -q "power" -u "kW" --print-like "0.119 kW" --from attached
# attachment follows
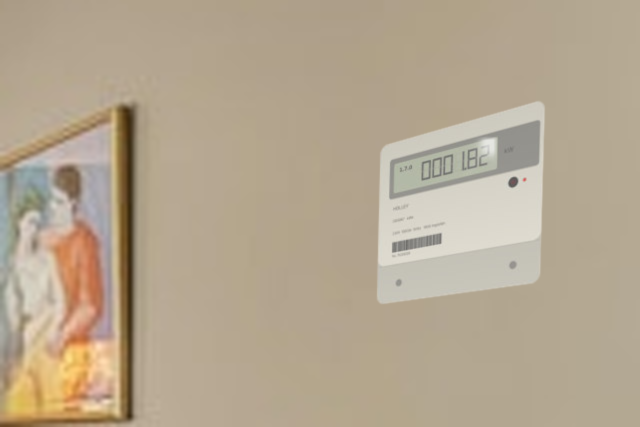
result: 1.82 kW
